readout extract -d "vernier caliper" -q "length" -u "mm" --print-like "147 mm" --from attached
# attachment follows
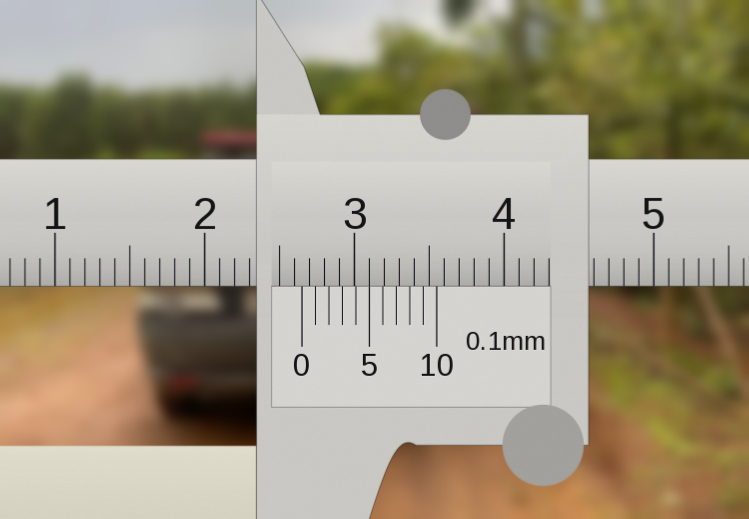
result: 26.5 mm
